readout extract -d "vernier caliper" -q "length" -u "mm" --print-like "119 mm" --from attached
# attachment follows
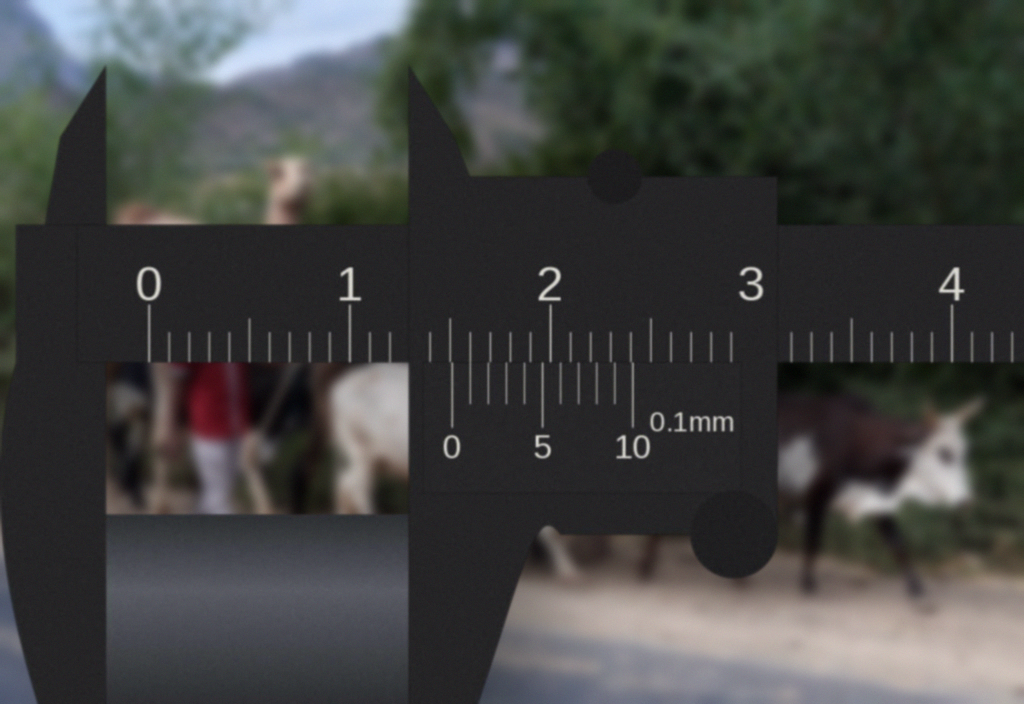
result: 15.1 mm
